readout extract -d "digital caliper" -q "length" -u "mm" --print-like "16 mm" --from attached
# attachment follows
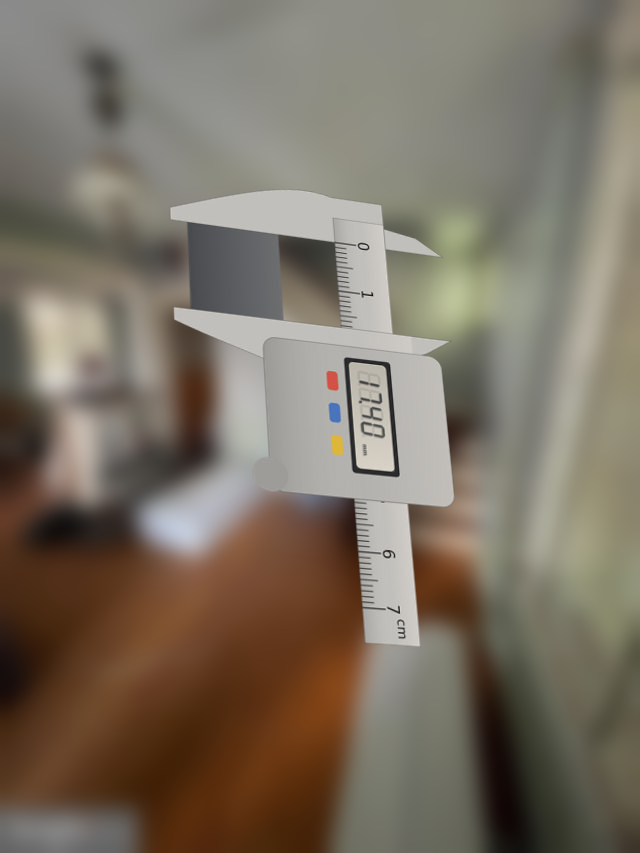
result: 17.40 mm
